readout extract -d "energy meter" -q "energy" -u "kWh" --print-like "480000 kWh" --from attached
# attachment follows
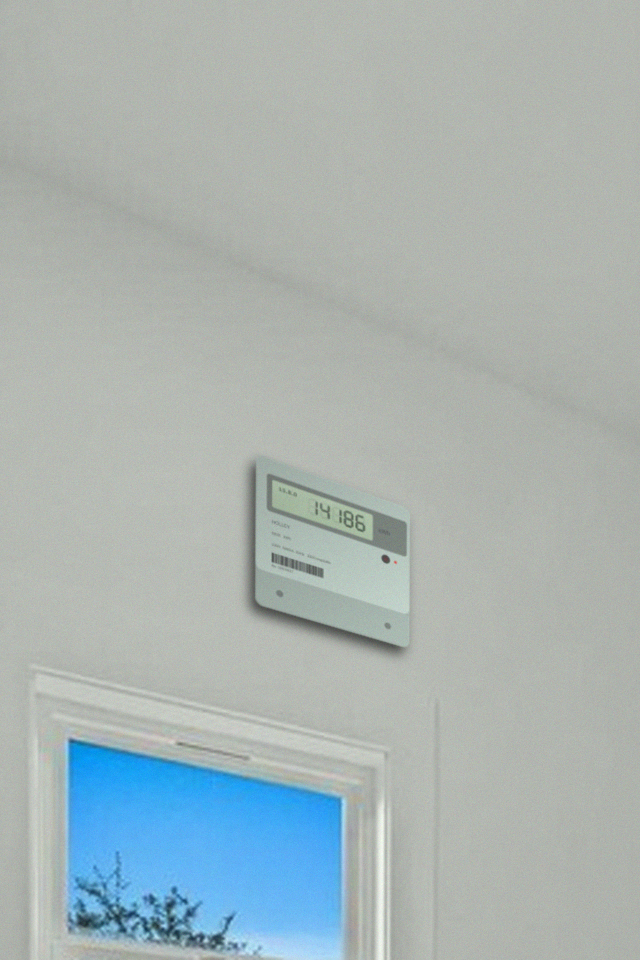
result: 14186 kWh
